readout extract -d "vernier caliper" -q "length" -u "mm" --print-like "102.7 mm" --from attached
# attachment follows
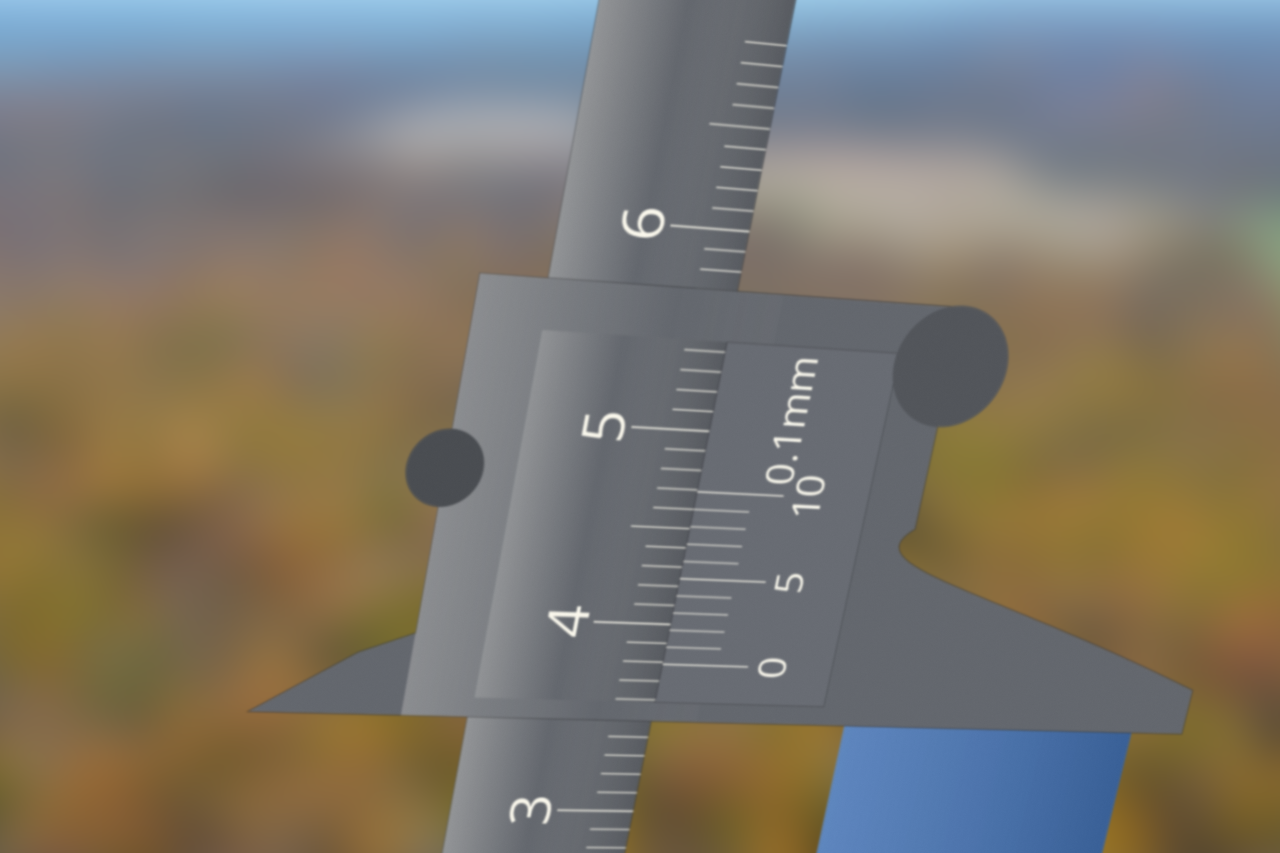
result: 37.9 mm
